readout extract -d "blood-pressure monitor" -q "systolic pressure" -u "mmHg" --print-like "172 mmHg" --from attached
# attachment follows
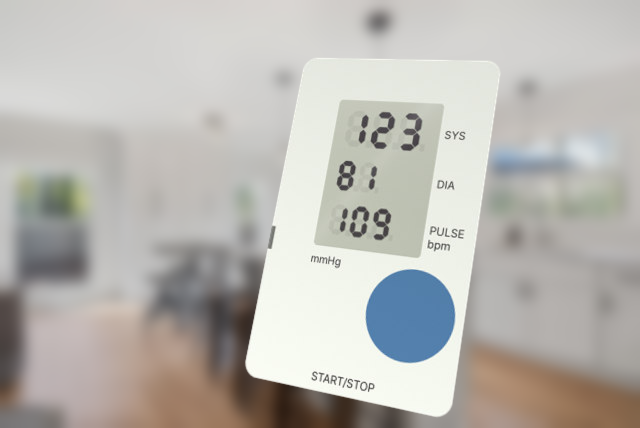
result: 123 mmHg
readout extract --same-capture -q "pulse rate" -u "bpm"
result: 109 bpm
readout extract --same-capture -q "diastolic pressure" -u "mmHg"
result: 81 mmHg
